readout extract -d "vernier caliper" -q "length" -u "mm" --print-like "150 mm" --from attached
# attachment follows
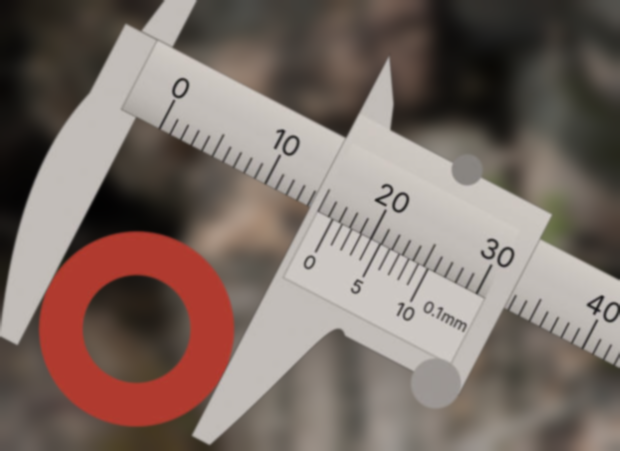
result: 16.4 mm
